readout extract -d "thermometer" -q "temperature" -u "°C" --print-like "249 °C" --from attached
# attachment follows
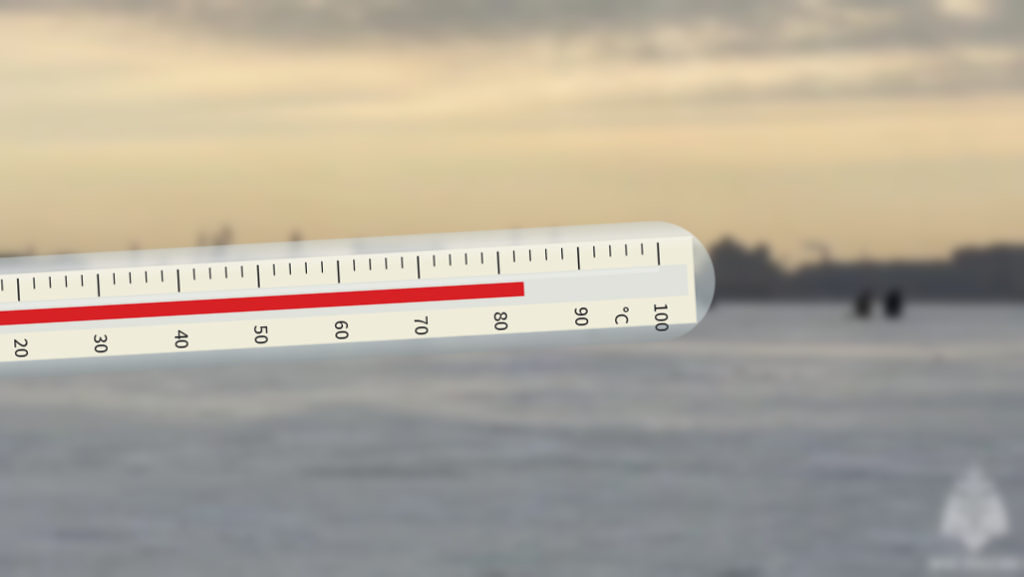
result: 83 °C
